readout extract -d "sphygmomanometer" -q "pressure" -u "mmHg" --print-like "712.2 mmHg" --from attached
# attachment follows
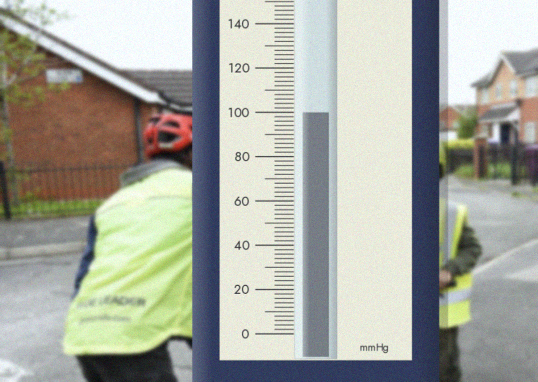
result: 100 mmHg
